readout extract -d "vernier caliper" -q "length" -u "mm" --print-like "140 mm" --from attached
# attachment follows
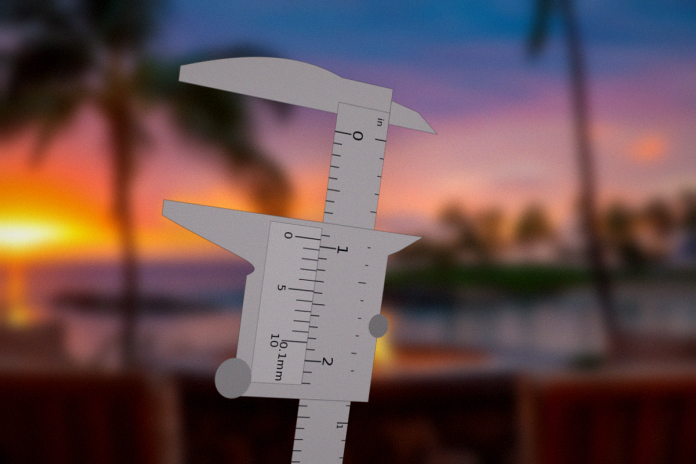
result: 9.4 mm
